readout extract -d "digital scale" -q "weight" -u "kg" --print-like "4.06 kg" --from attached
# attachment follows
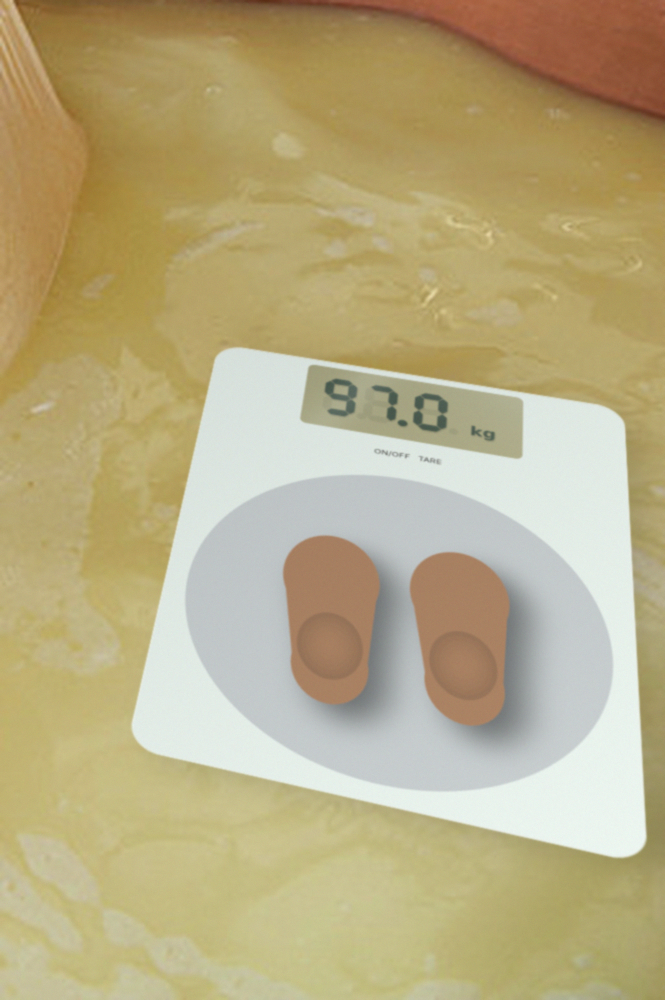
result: 97.0 kg
